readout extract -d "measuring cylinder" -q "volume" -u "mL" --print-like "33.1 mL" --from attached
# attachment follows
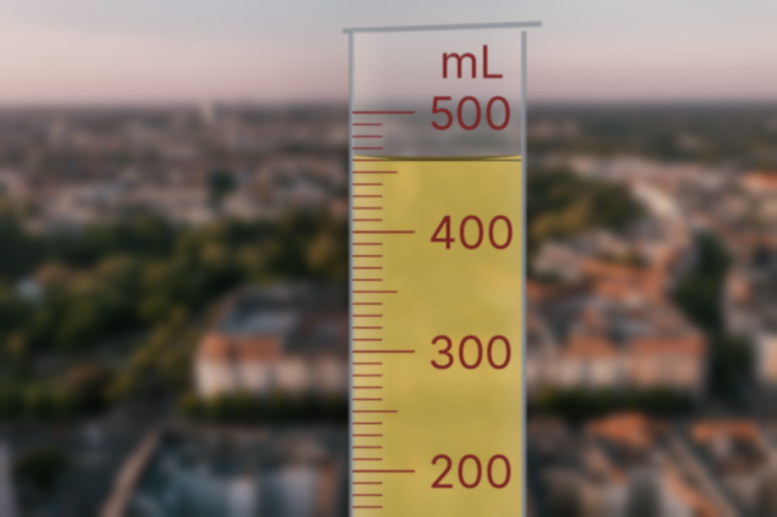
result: 460 mL
